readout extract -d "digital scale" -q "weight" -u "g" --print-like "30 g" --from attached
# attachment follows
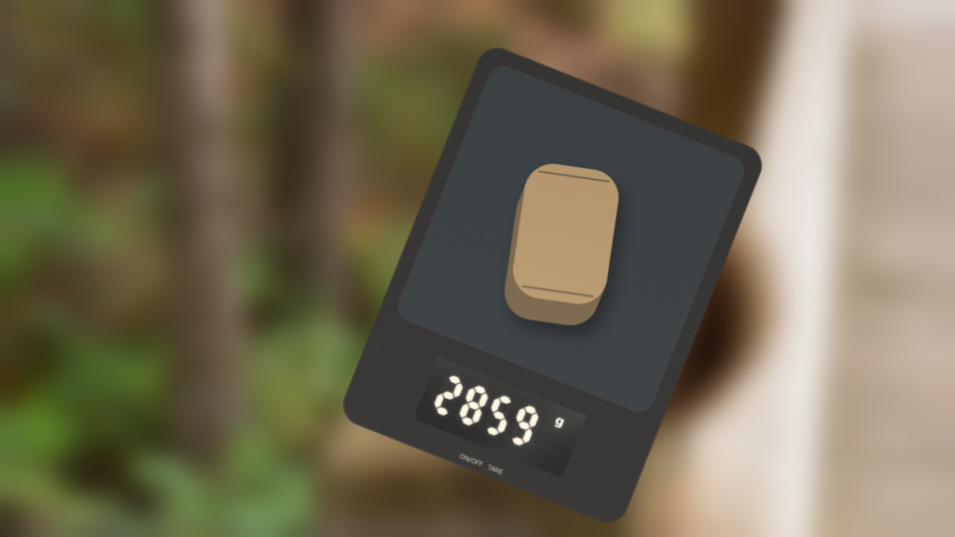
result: 2859 g
